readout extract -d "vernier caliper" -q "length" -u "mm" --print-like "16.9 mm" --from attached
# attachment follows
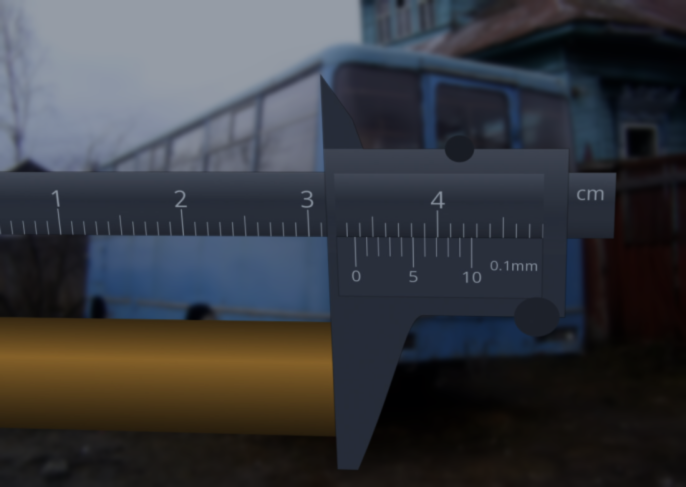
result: 33.6 mm
